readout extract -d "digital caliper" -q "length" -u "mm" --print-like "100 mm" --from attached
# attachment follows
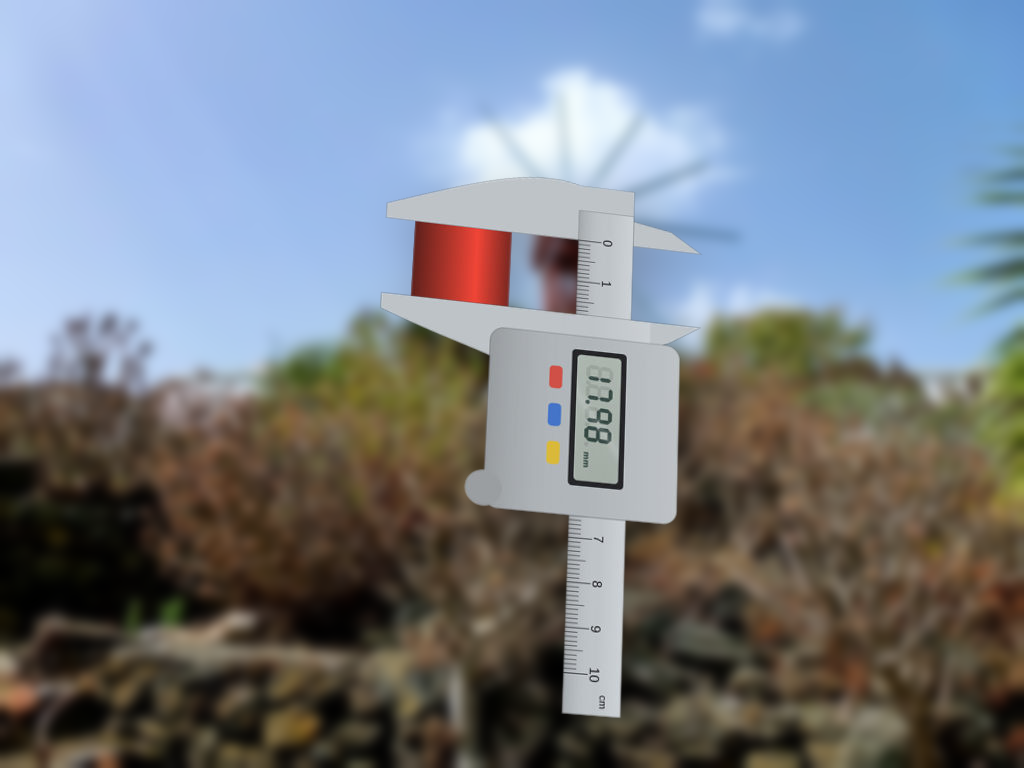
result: 17.98 mm
